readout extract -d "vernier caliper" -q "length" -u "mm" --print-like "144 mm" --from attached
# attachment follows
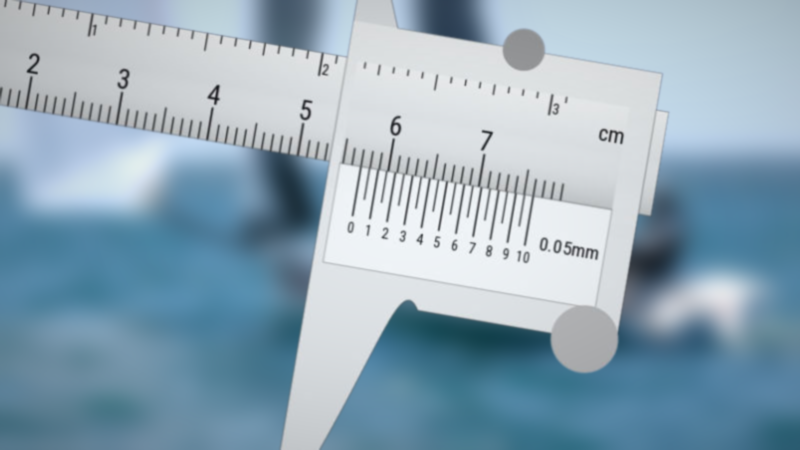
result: 57.0 mm
